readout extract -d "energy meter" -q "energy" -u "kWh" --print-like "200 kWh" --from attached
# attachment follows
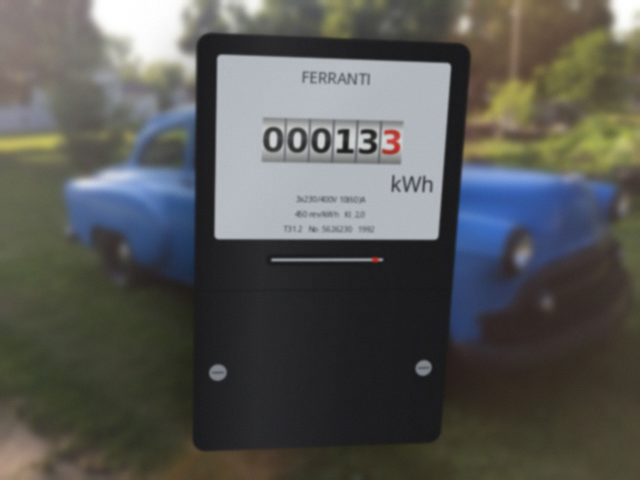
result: 13.3 kWh
